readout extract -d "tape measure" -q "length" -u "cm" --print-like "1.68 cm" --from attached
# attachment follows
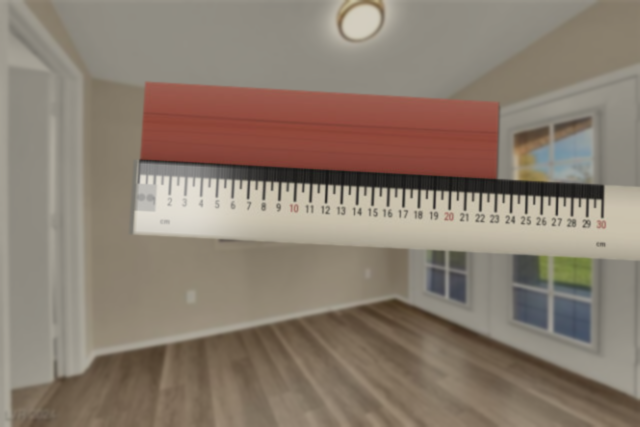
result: 23 cm
